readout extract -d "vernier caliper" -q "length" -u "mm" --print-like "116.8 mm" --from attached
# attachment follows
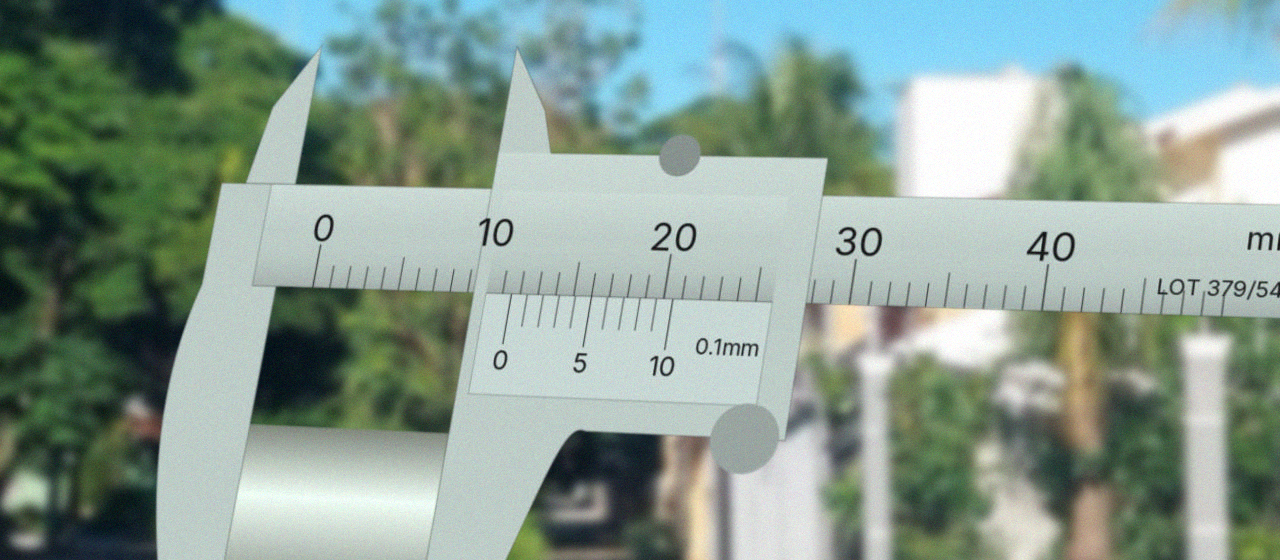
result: 11.5 mm
